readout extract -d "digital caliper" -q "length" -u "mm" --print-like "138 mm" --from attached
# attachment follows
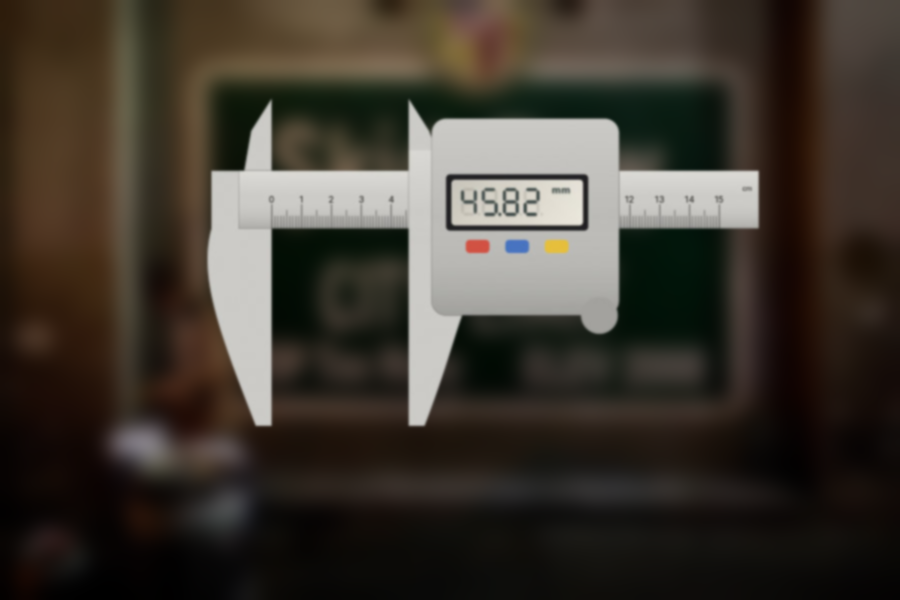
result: 45.82 mm
